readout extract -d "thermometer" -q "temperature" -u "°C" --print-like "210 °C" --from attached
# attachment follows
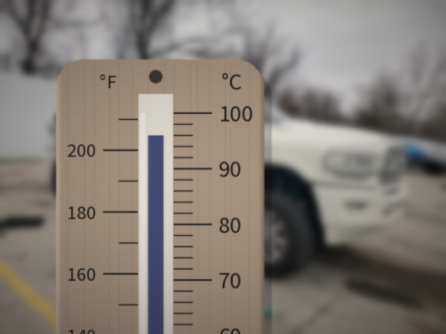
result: 96 °C
